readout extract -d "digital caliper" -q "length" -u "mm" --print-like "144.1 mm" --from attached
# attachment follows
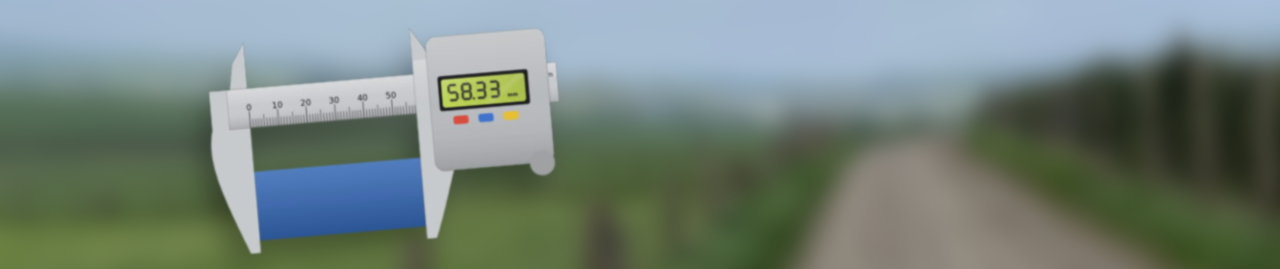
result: 58.33 mm
